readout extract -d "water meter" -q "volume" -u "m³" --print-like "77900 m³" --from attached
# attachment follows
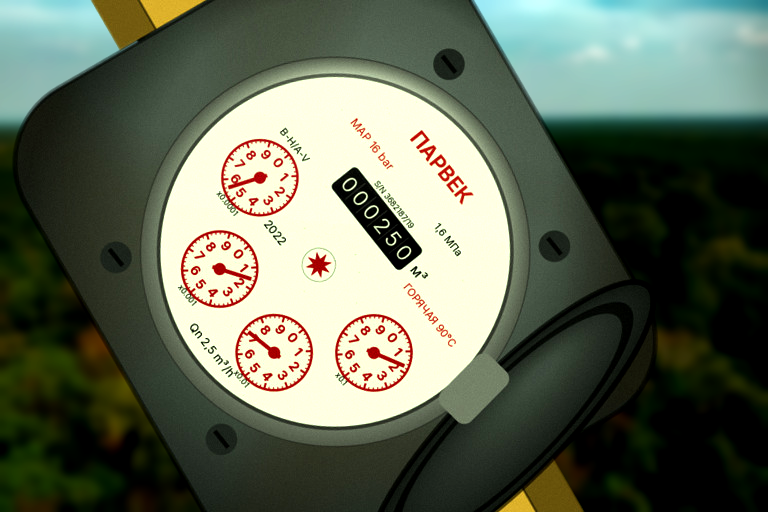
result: 250.1715 m³
